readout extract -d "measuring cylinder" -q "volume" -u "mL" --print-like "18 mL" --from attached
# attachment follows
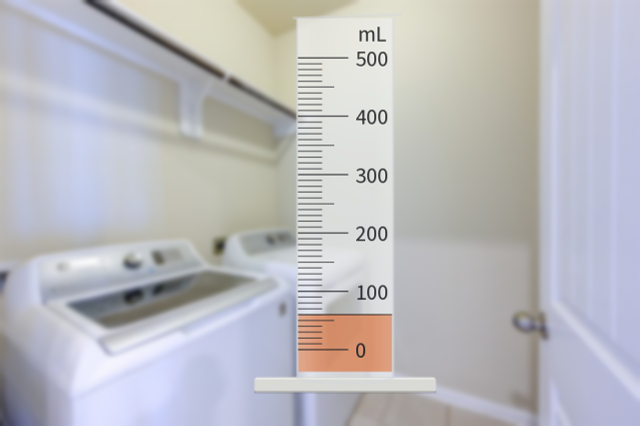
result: 60 mL
